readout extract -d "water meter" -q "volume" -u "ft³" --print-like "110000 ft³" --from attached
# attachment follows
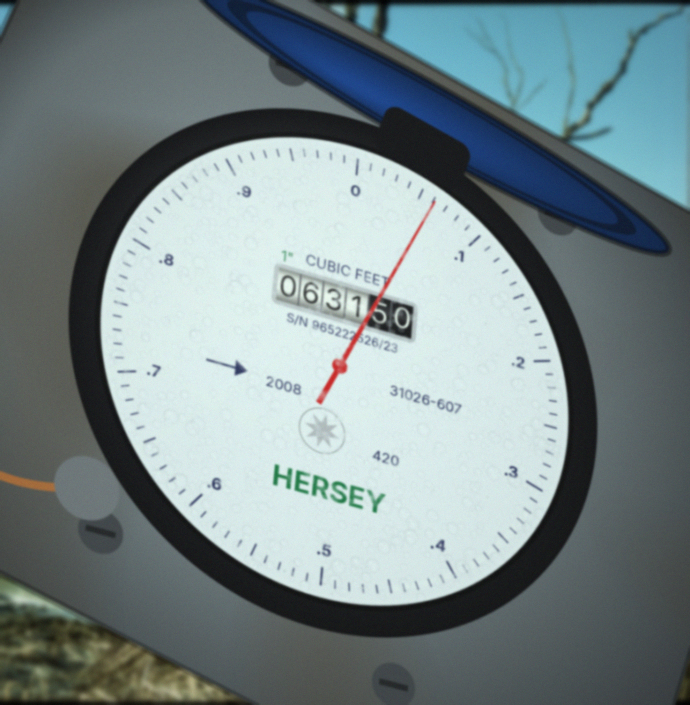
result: 63150.06 ft³
